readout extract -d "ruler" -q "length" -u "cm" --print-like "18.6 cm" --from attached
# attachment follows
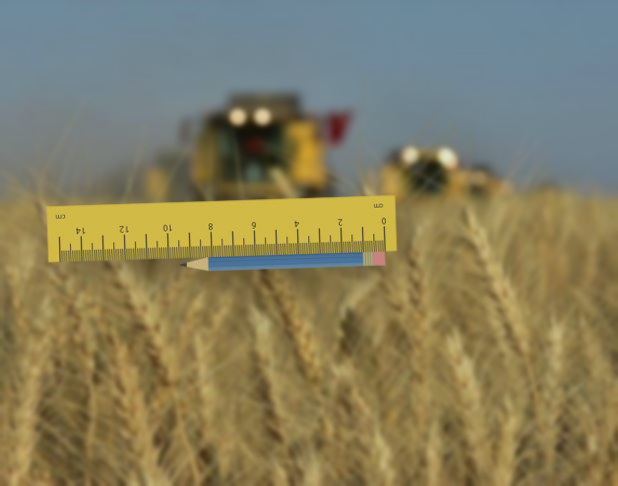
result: 9.5 cm
